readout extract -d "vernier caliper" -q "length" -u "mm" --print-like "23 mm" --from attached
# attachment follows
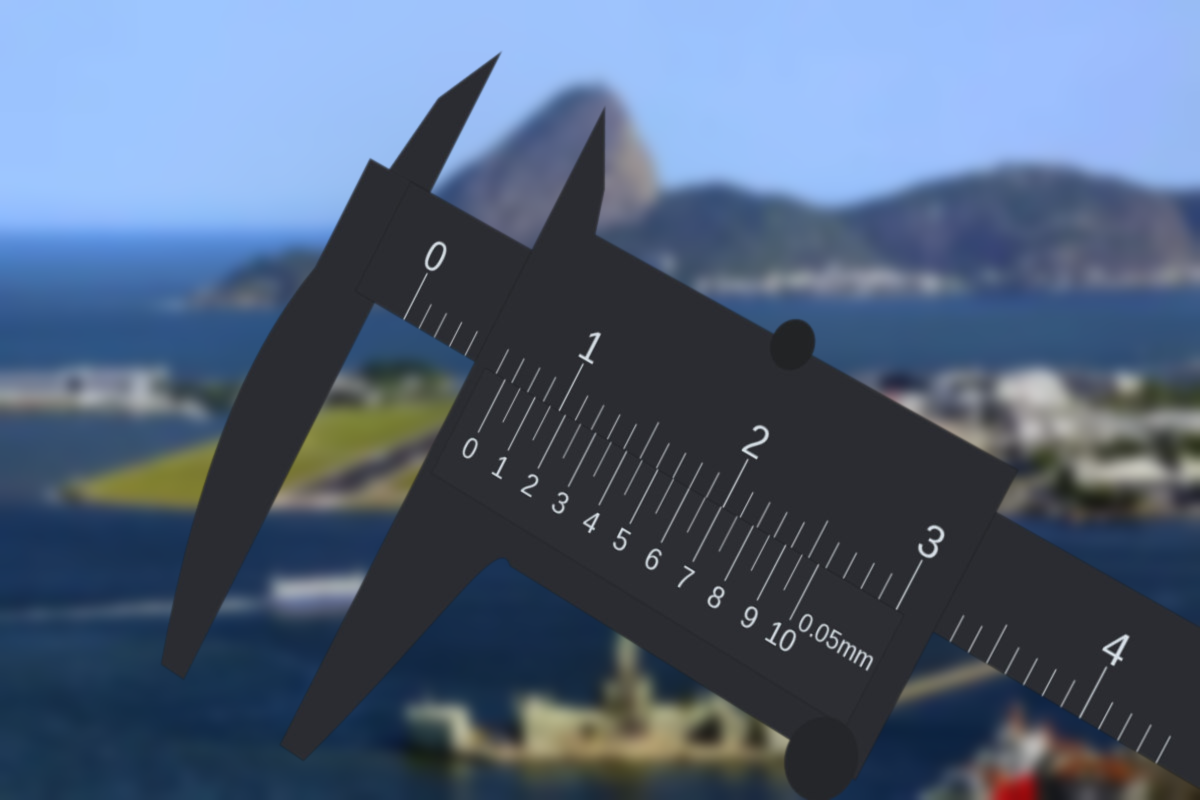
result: 6.6 mm
